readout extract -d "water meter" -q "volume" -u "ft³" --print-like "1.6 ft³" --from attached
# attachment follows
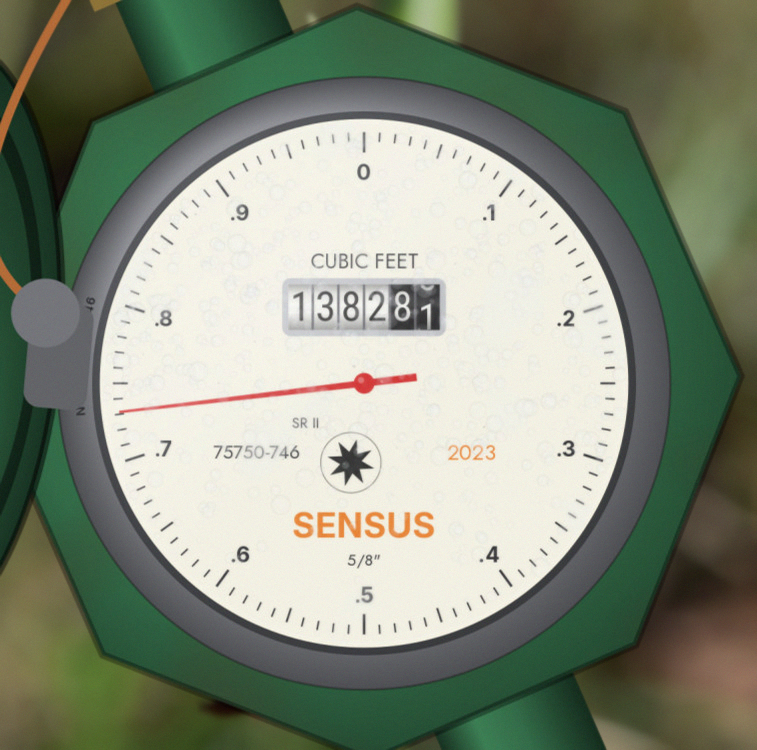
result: 138280.73 ft³
